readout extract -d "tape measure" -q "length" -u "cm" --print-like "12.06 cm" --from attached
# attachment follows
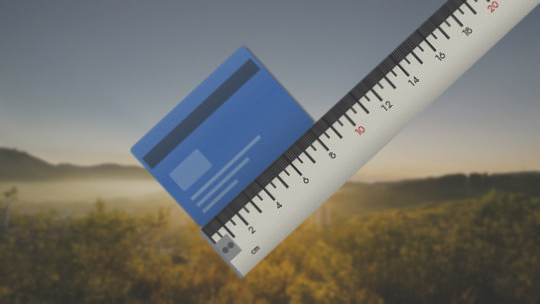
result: 8.5 cm
